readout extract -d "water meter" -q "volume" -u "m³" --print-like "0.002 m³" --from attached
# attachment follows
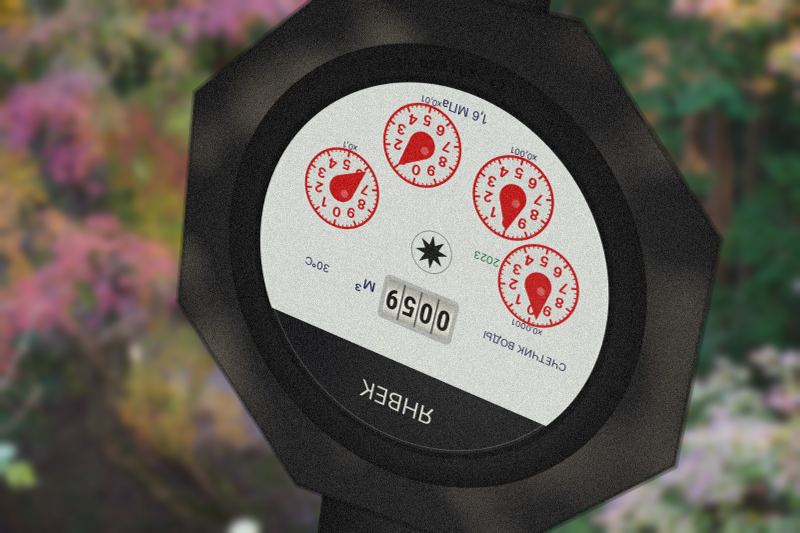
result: 59.6099 m³
